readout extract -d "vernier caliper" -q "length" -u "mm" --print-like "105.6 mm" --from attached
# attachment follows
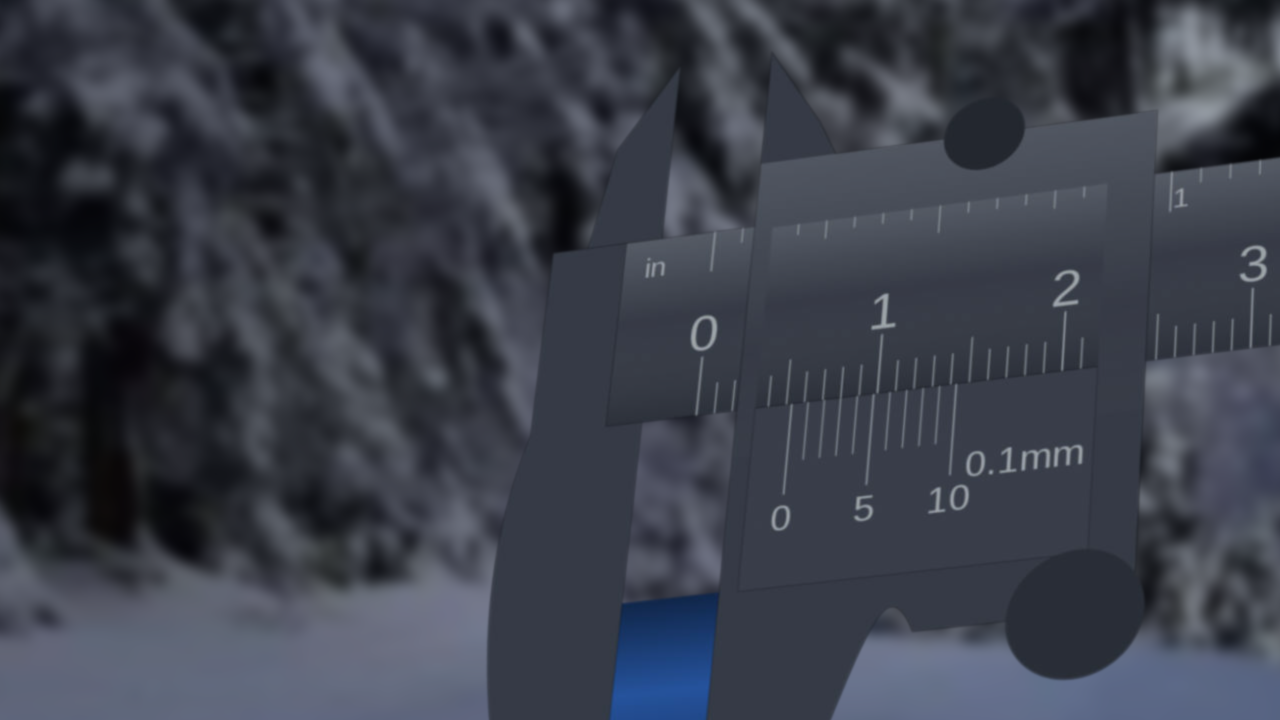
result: 5.3 mm
